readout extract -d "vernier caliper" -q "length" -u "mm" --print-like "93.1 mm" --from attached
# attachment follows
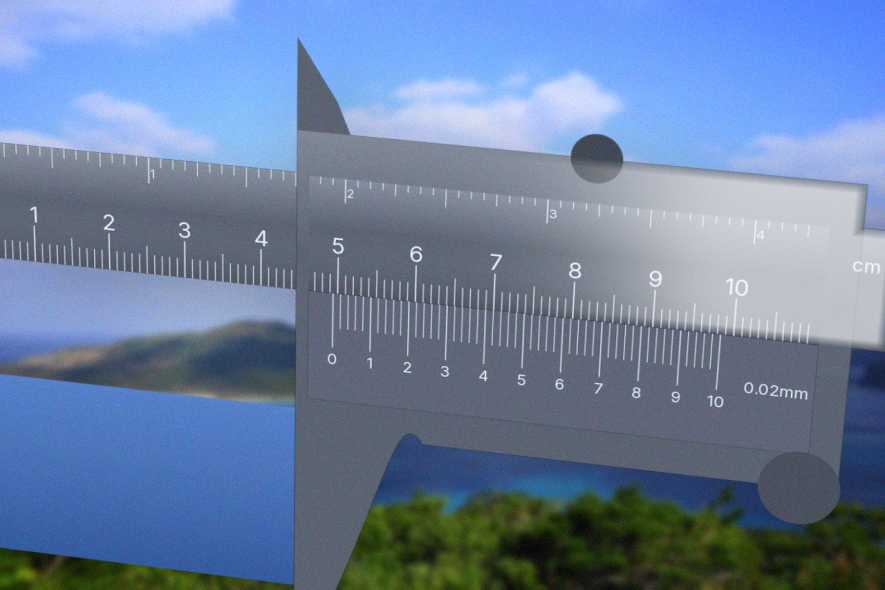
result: 49.4 mm
